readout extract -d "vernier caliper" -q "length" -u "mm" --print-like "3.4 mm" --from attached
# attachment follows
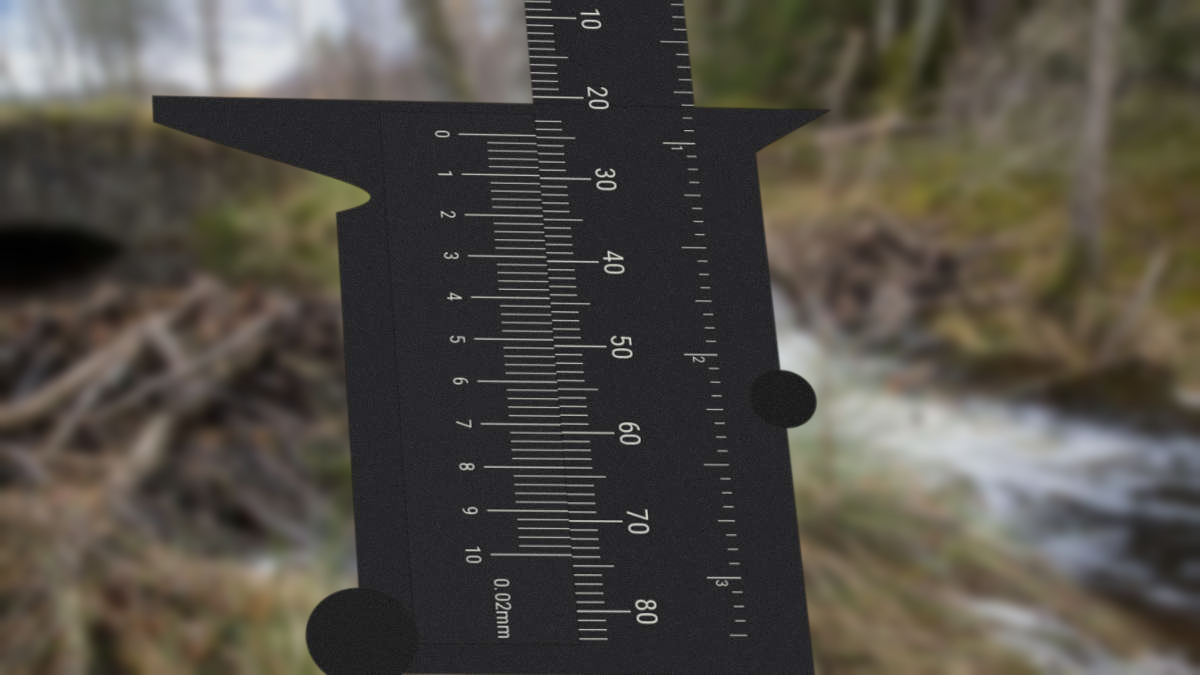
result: 24.8 mm
